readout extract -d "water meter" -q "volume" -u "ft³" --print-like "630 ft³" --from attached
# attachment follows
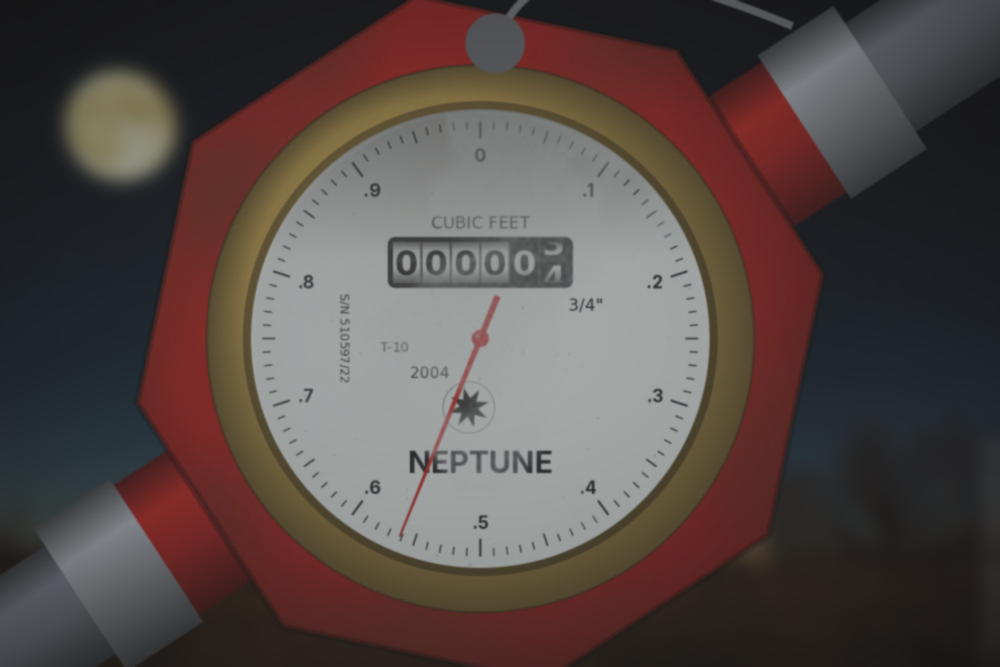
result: 3.56 ft³
